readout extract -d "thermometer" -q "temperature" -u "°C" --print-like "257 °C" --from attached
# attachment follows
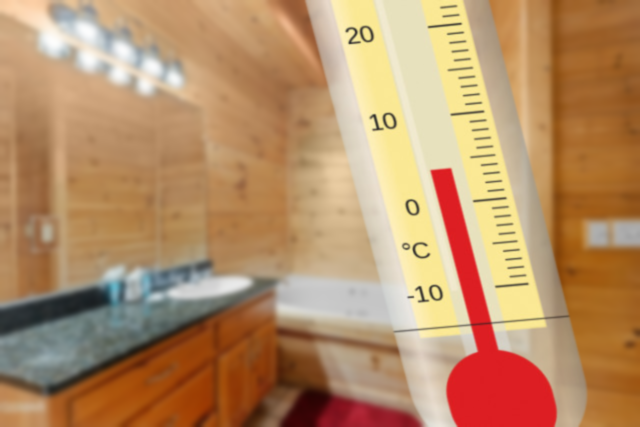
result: 4 °C
